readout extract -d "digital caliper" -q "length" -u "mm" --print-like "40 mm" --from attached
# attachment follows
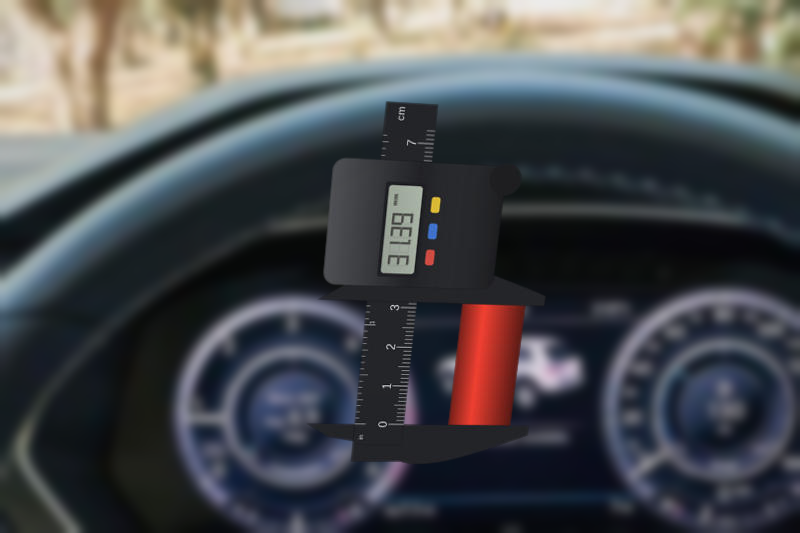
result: 31.39 mm
